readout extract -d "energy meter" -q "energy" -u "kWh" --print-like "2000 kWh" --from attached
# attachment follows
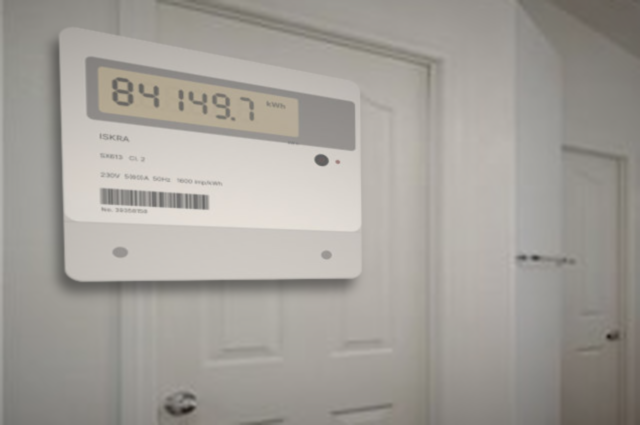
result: 84149.7 kWh
